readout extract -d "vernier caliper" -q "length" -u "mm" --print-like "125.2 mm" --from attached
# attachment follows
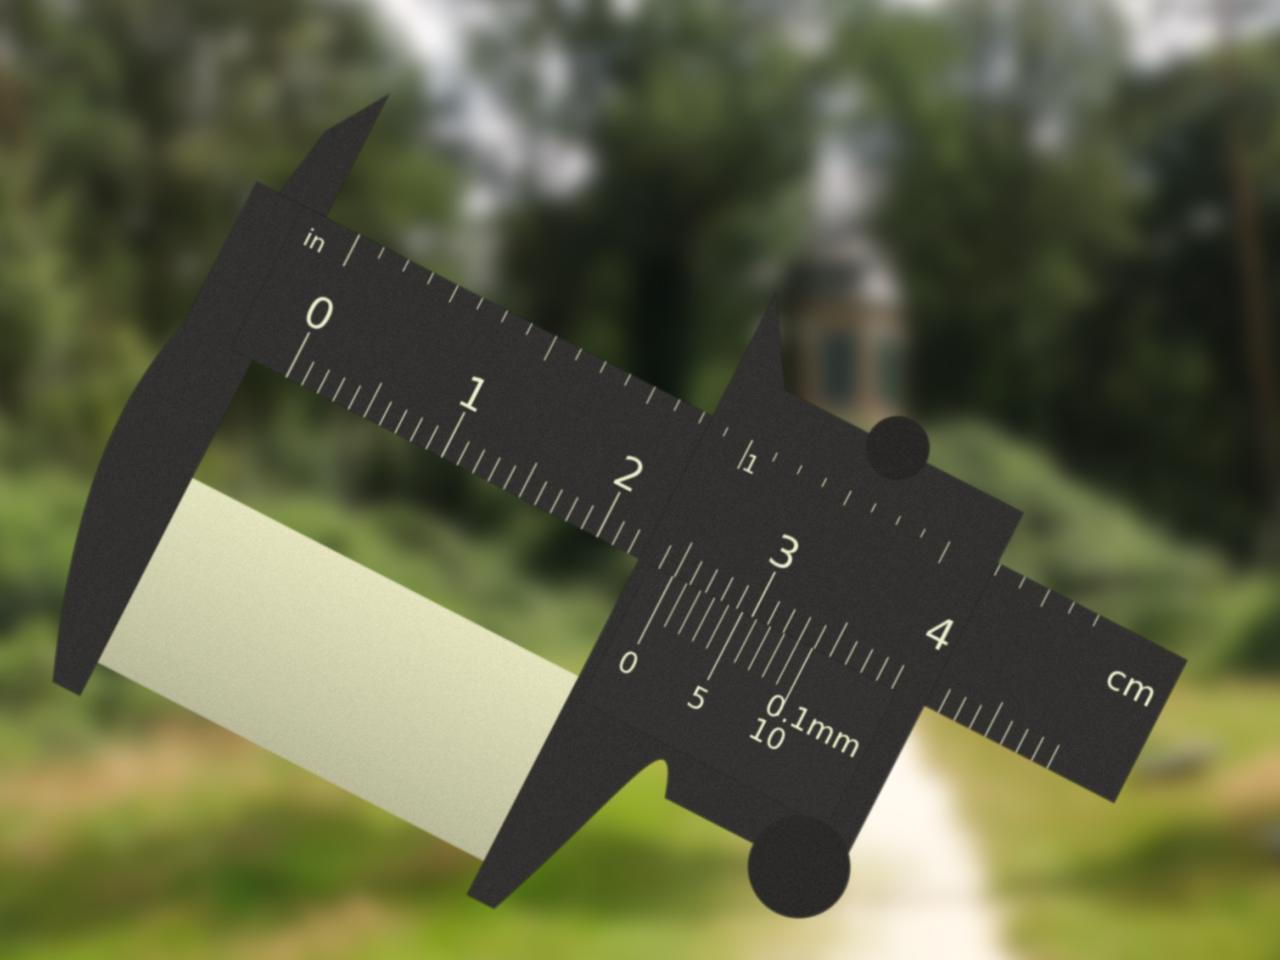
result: 24.9 mm
